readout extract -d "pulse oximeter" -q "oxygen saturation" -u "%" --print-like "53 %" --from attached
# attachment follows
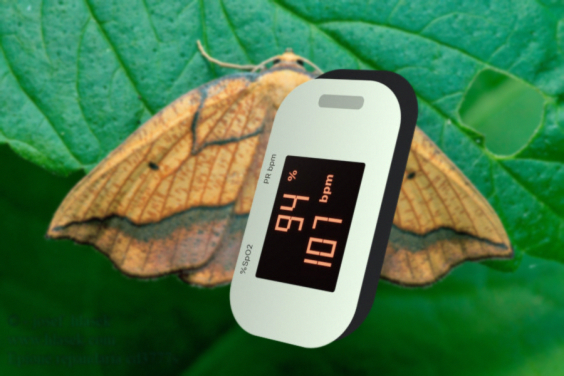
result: 94 %
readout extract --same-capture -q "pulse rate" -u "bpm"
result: 107 bpm
